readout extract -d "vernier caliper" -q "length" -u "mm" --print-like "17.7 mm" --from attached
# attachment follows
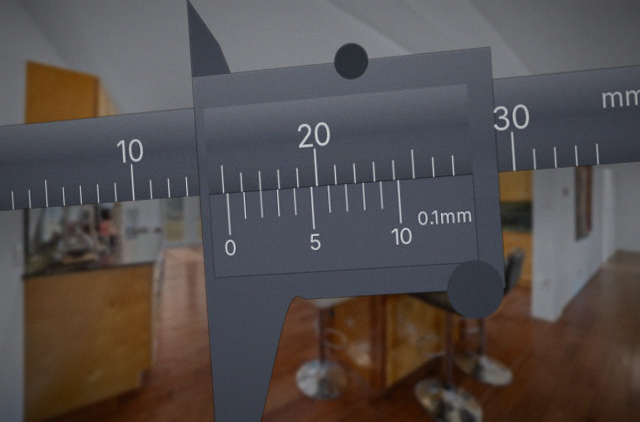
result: 15.2 mm
